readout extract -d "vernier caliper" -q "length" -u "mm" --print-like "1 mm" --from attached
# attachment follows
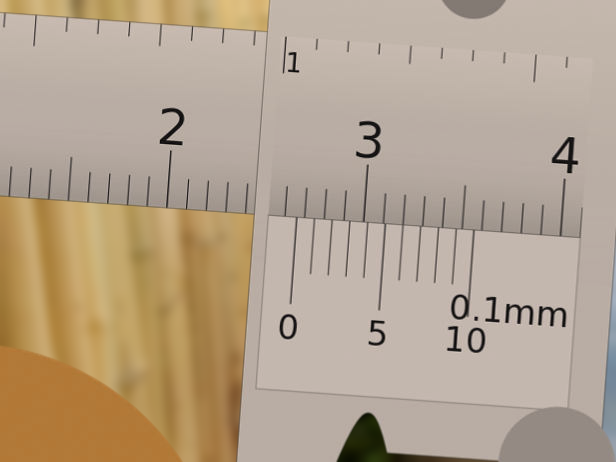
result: 26.6 mm
